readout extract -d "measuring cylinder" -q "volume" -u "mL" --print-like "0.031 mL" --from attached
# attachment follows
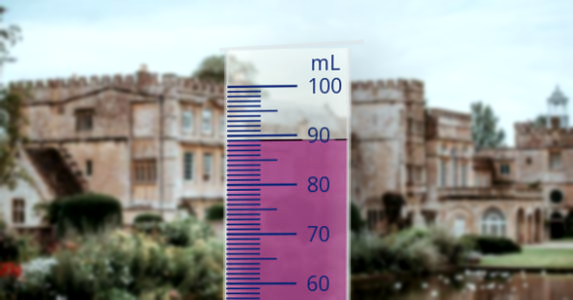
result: 89 mL
